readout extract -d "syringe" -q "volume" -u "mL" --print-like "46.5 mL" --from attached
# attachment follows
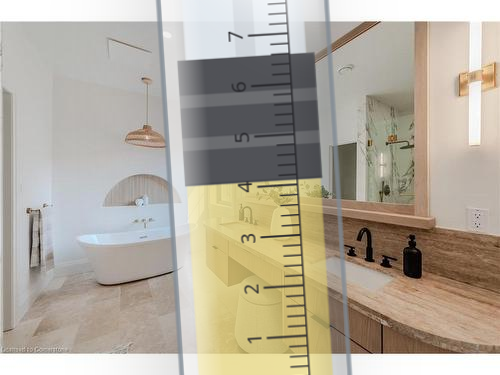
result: 4.1 mL
